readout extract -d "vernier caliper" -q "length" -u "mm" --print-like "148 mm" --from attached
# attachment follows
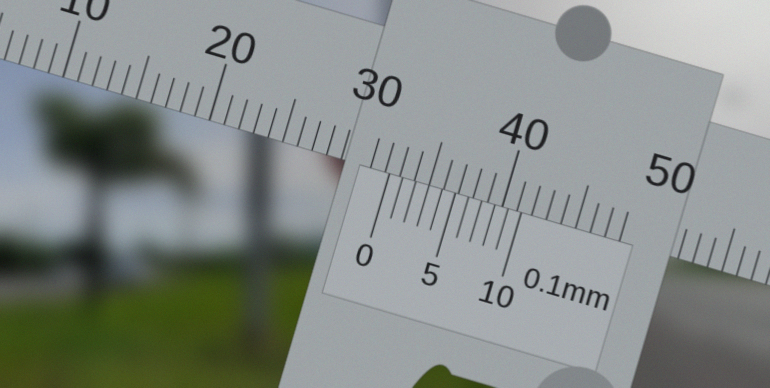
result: 32.3 mm
